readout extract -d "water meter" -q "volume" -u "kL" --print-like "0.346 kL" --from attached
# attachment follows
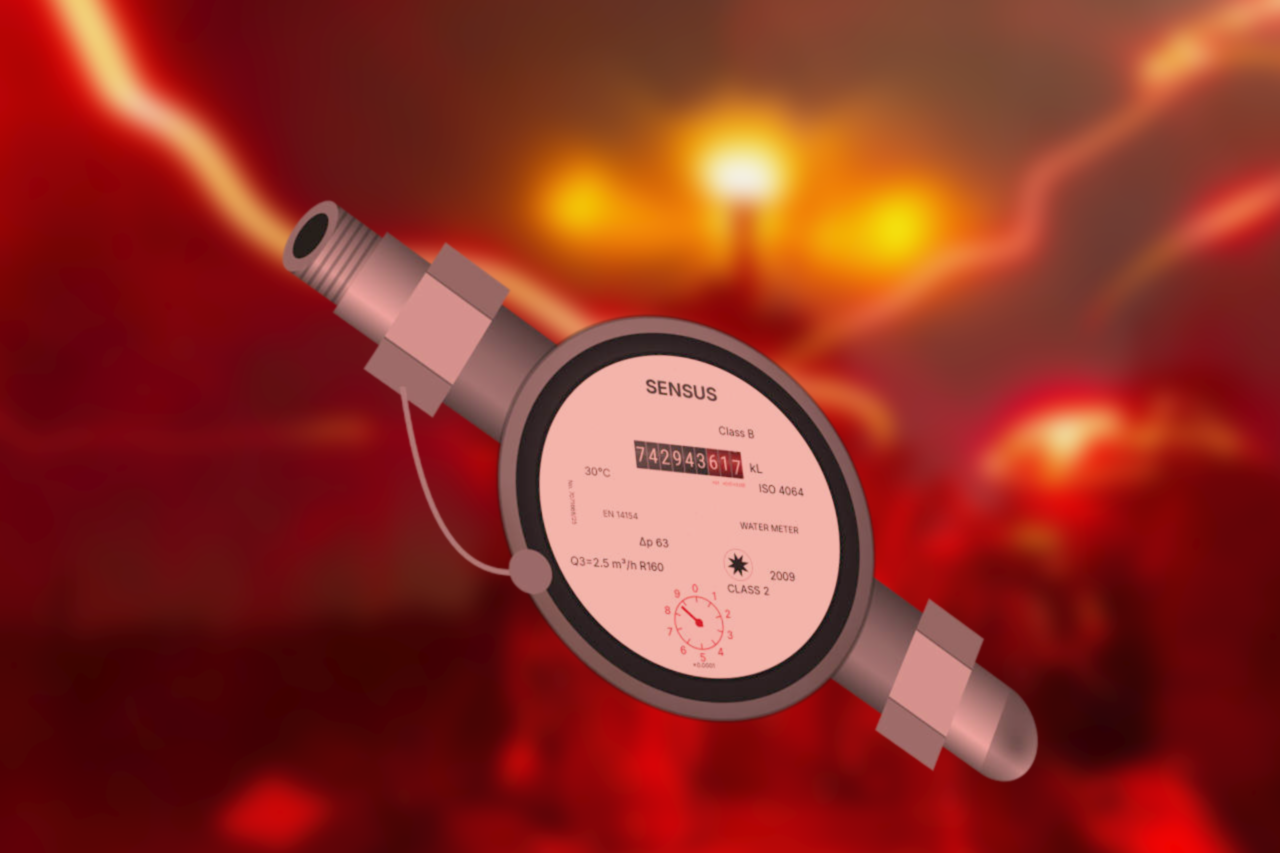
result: 742943.6168 kL
